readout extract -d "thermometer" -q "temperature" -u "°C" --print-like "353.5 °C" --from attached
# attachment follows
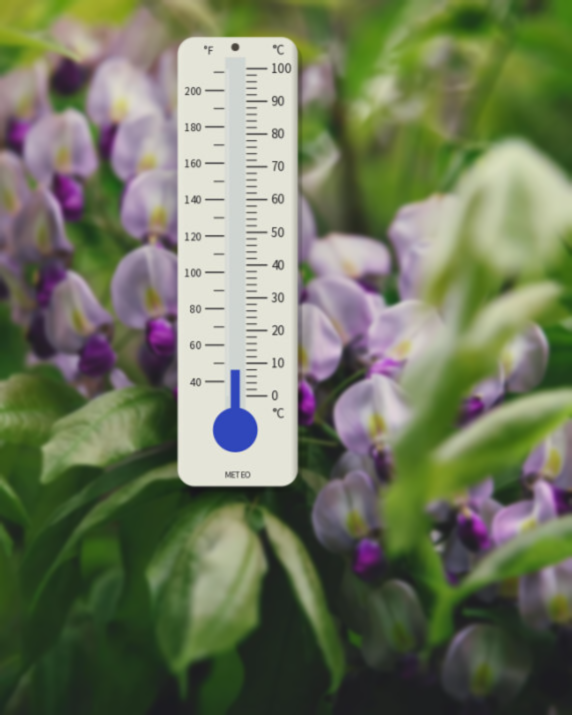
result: 8 °C
